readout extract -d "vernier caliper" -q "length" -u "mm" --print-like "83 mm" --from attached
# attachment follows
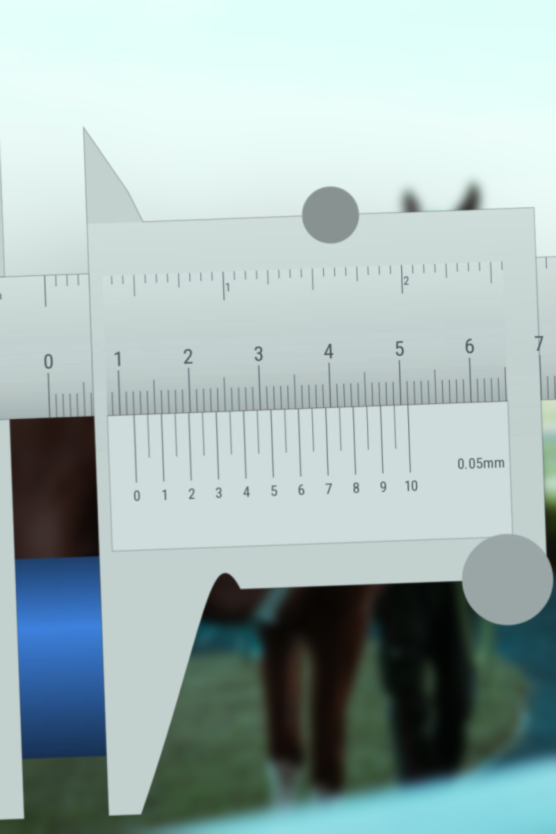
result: 12.0 mm
